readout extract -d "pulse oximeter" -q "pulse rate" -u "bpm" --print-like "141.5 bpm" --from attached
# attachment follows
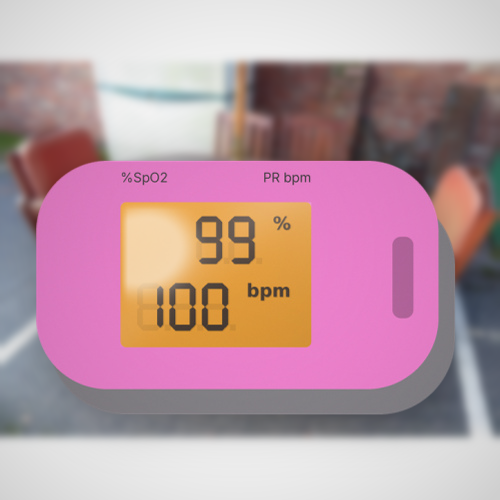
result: 100 bpm
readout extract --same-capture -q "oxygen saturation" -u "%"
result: 99 %
